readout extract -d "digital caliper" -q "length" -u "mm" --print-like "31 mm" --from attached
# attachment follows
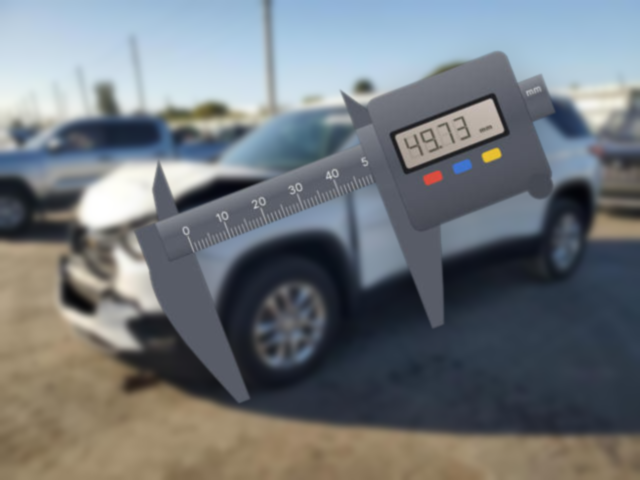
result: 49.73 mm
